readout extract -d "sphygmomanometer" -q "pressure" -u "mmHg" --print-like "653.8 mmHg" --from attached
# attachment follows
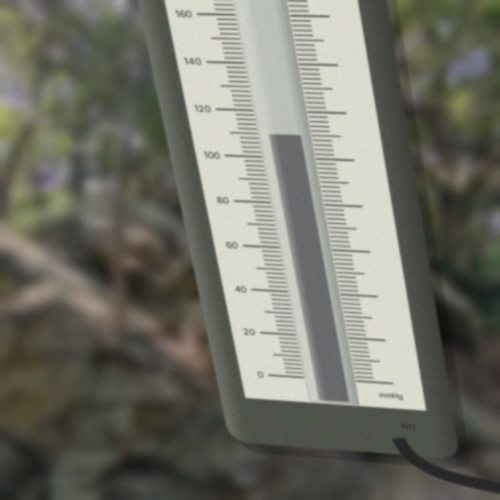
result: 110 mmHg
